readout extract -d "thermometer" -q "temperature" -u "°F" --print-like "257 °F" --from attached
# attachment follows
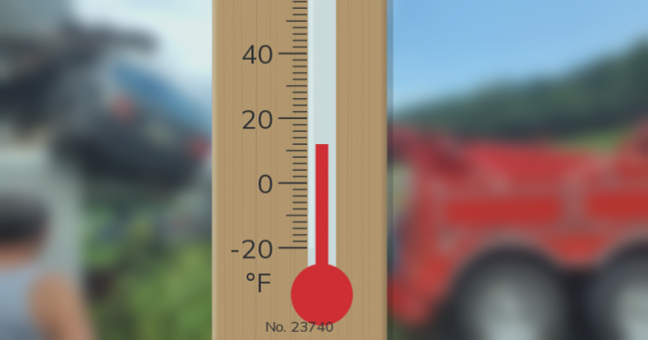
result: 12 °F
